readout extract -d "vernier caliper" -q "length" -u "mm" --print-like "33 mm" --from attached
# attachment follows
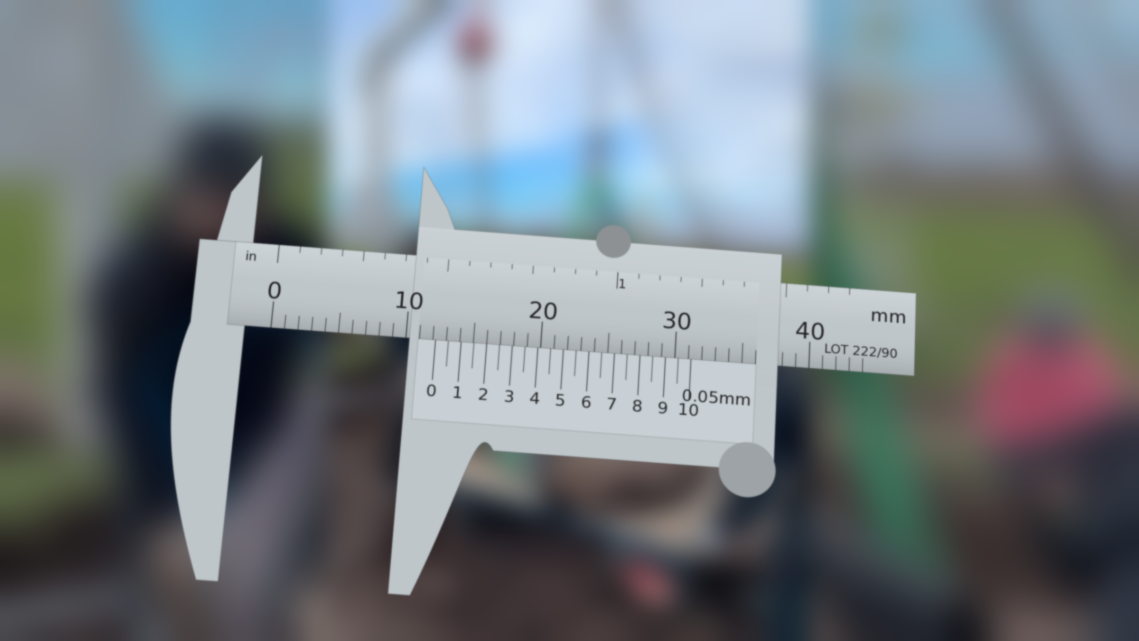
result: 12.2 mm
